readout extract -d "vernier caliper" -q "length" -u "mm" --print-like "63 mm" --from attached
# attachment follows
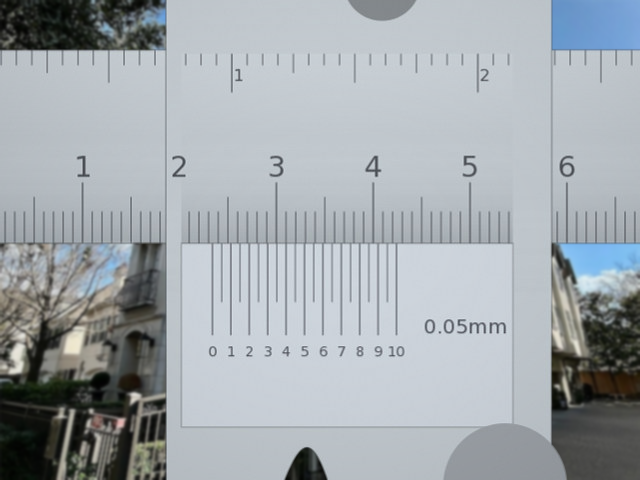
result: 23.4 mm
